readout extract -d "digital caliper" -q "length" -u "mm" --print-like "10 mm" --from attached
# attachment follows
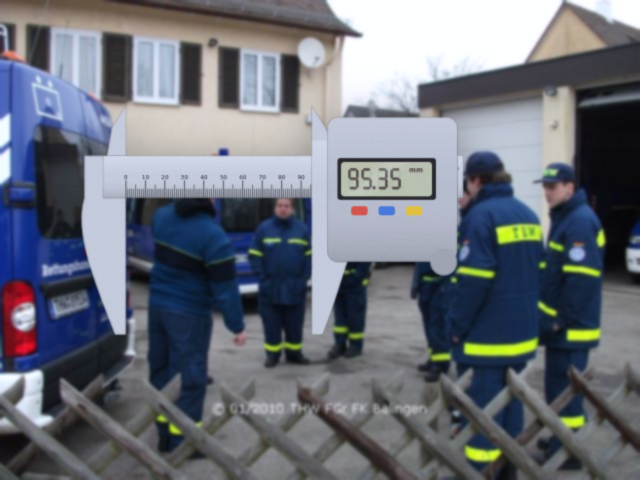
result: 95.35 mm
